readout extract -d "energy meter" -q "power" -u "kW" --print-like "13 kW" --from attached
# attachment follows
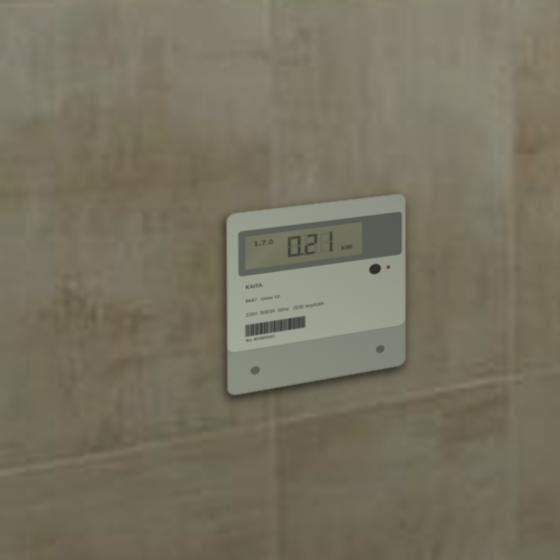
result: 0.21 kW
